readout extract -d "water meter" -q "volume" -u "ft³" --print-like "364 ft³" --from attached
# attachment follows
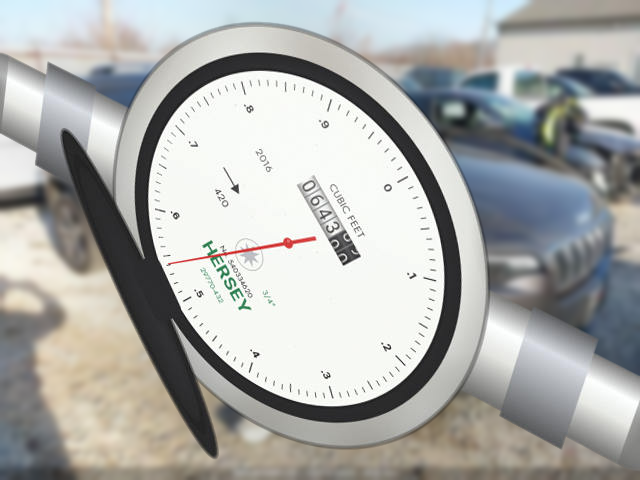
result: 64389.54 ft³
